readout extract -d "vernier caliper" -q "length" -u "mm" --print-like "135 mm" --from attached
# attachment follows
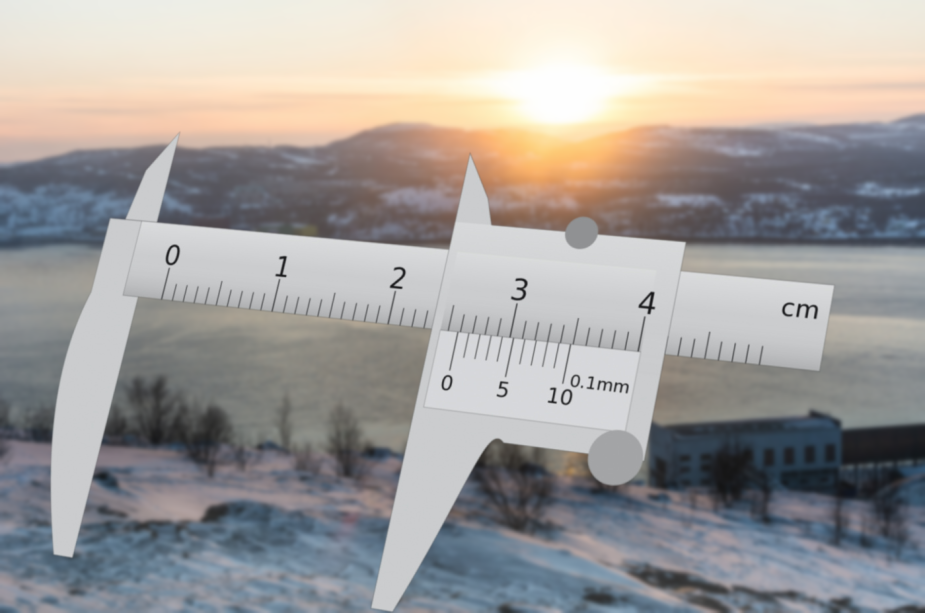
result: 25.8 mm
